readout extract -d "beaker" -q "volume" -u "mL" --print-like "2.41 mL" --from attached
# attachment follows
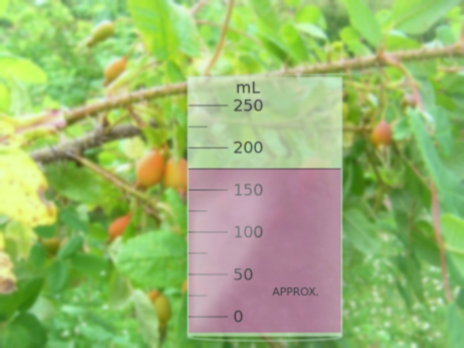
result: 175 mL
